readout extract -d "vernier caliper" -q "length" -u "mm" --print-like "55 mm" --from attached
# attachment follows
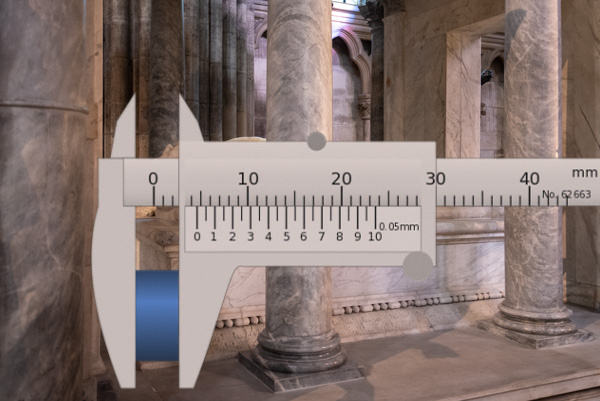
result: 4.6 mm
